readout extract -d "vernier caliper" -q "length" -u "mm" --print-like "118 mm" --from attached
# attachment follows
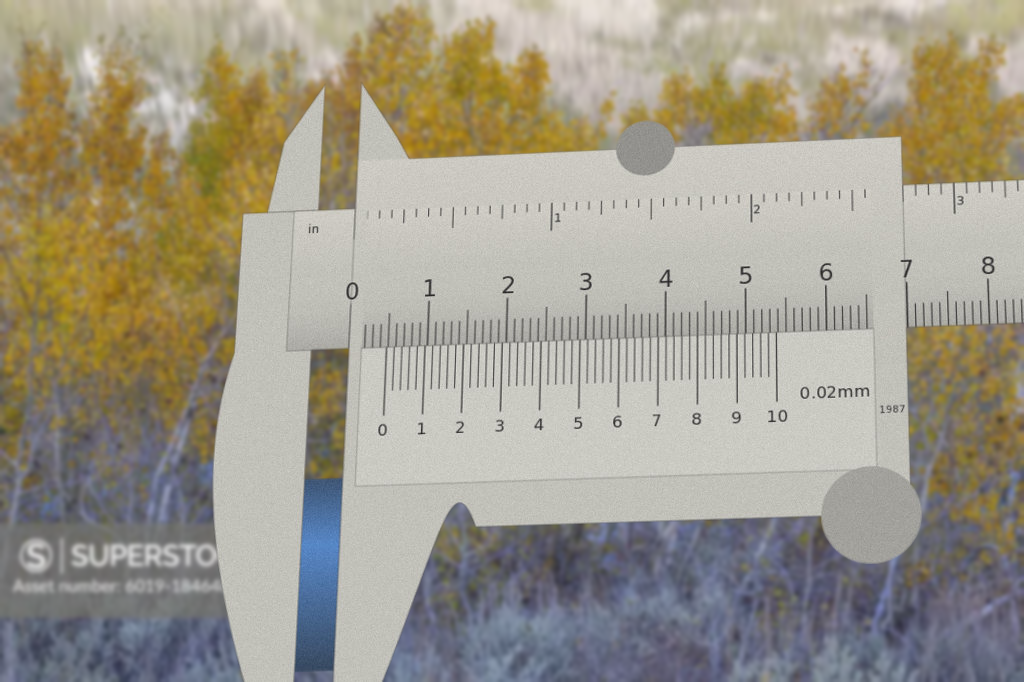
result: 4.8 mm
